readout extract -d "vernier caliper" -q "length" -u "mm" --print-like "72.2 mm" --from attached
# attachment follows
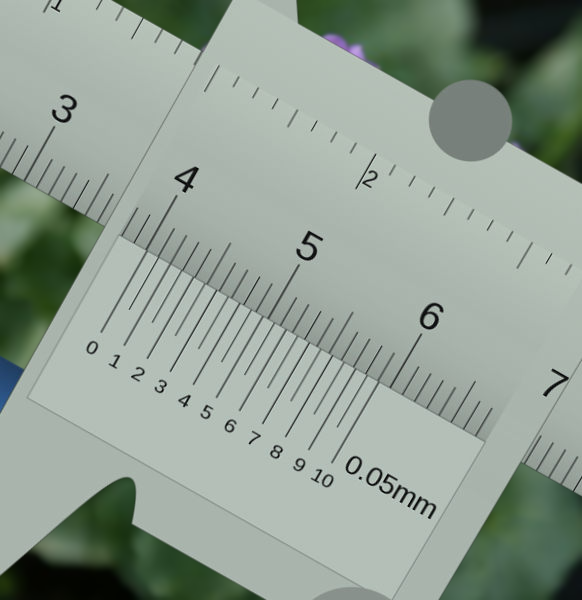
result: 40.1 mm
